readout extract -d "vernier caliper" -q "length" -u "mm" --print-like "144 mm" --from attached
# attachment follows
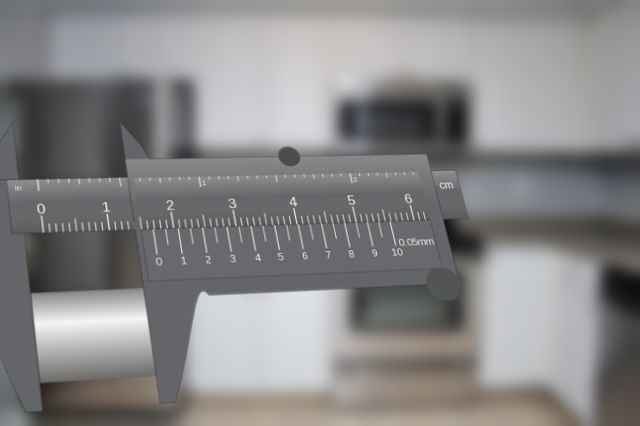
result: 16.8 mm
